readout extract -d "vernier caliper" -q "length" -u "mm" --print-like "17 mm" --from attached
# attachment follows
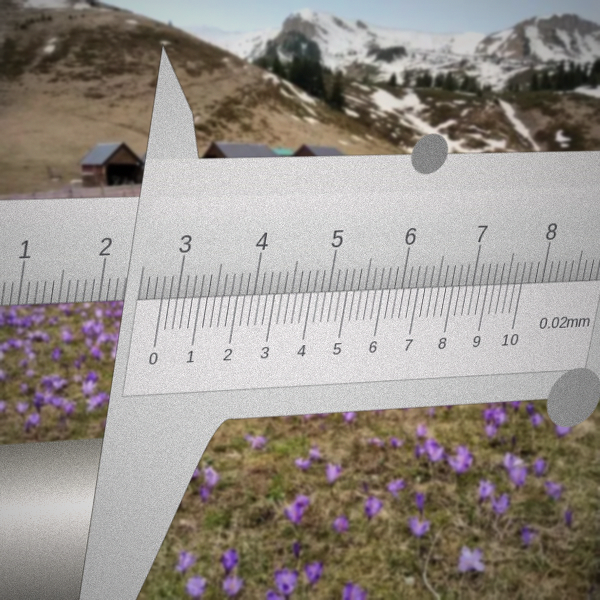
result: 28.0 mm
